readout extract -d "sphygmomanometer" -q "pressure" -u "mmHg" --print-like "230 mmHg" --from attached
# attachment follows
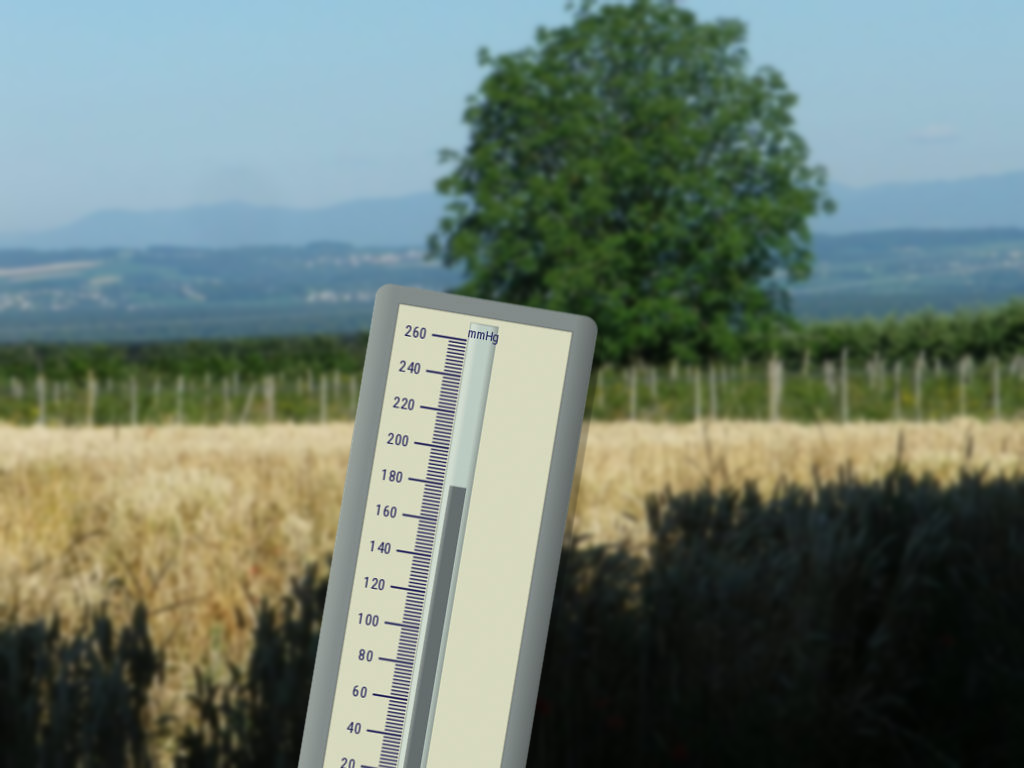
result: 180 mmHg
